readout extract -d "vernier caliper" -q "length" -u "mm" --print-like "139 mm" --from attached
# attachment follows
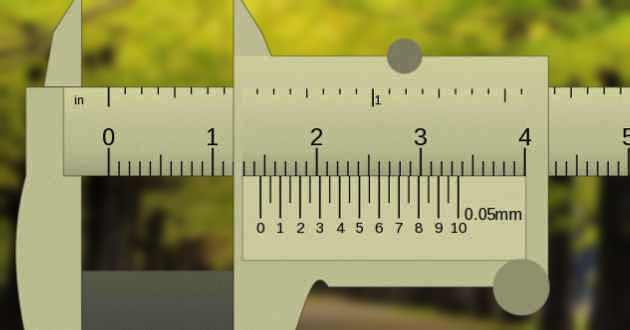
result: 14.6 mm
